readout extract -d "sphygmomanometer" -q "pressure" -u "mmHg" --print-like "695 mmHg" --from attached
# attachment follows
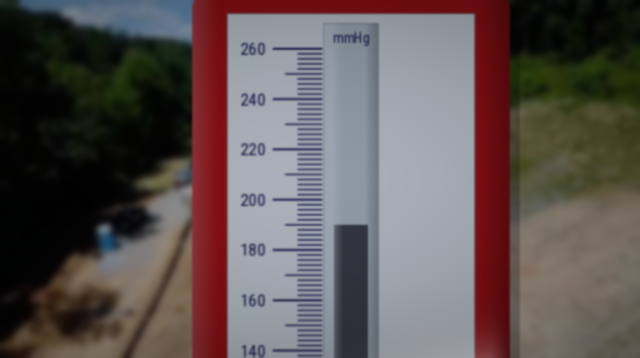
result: 190 mmHg
